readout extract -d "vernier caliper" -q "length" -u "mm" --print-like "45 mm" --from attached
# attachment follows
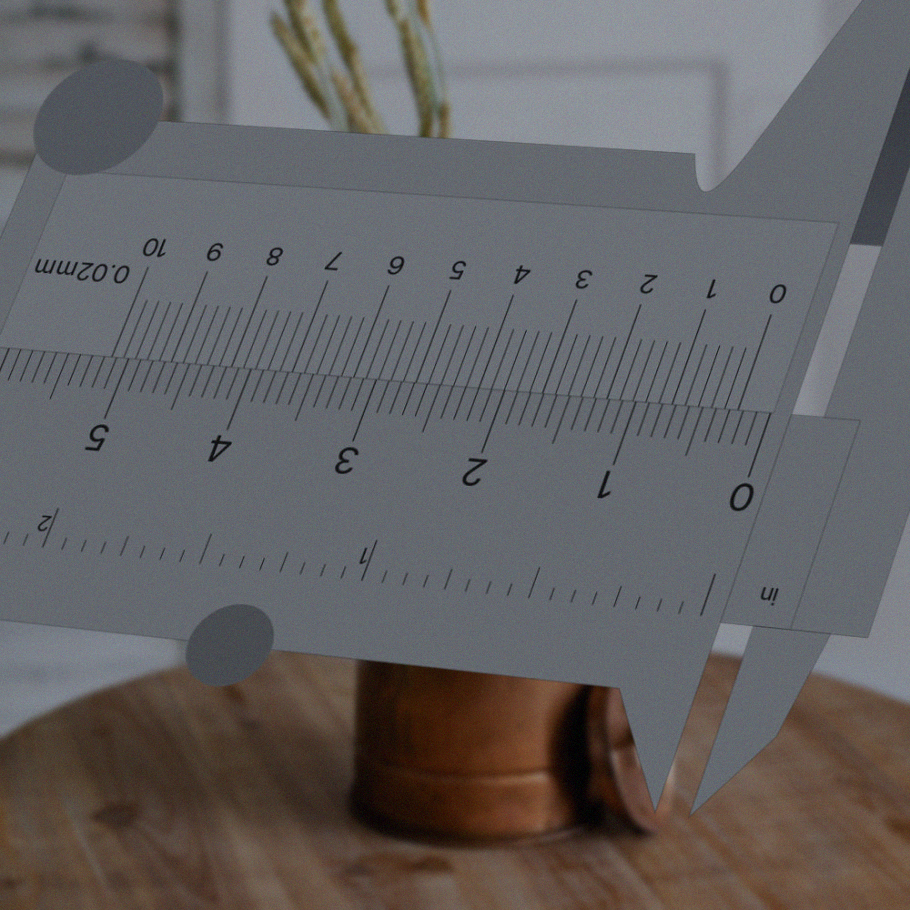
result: 2.4 mm
